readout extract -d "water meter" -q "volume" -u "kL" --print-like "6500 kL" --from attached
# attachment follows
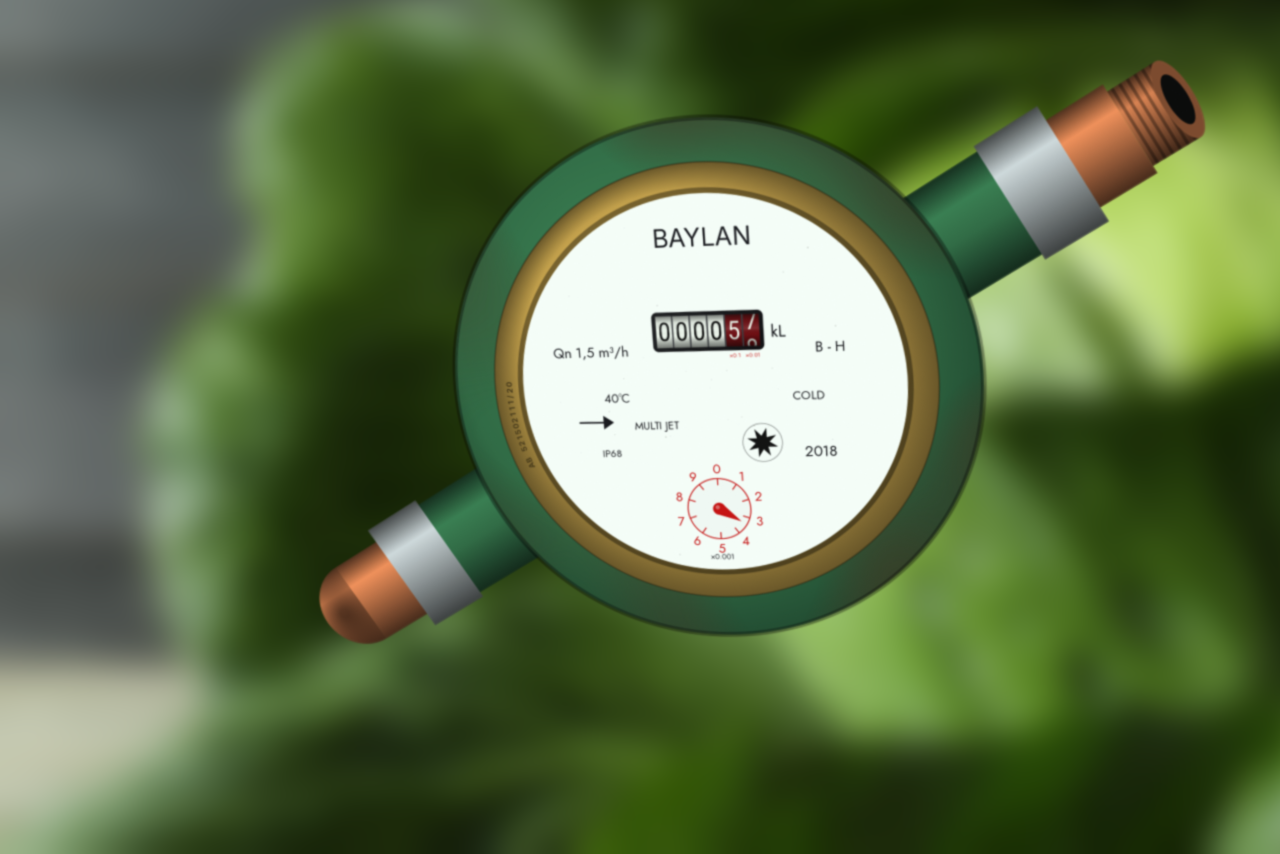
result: 0.573 kL
